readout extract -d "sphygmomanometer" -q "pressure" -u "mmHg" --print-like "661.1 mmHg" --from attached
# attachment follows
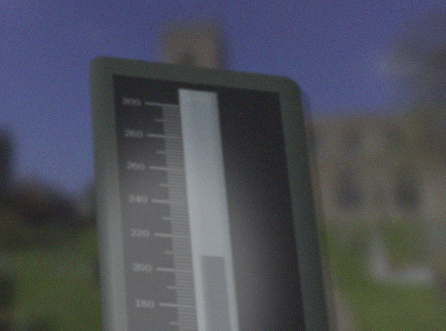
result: 210 mmHg
